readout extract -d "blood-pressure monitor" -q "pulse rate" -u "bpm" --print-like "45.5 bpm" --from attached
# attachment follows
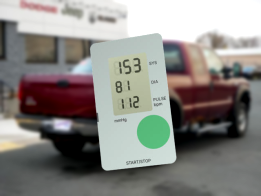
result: 112 bpm
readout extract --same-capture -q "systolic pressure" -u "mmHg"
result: 153 mmHg
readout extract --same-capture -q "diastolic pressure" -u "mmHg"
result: 81 mmHg
